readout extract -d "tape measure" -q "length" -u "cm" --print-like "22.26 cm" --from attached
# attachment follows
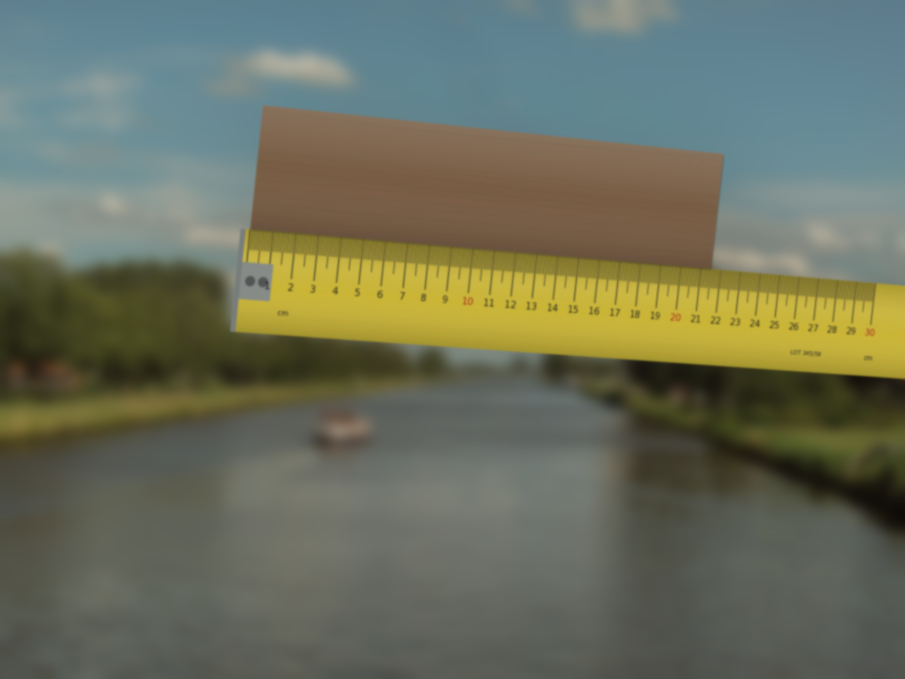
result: 21.5 cm
